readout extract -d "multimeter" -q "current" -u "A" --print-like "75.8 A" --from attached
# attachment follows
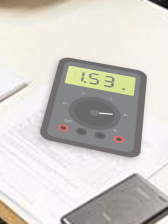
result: 1.53 A
